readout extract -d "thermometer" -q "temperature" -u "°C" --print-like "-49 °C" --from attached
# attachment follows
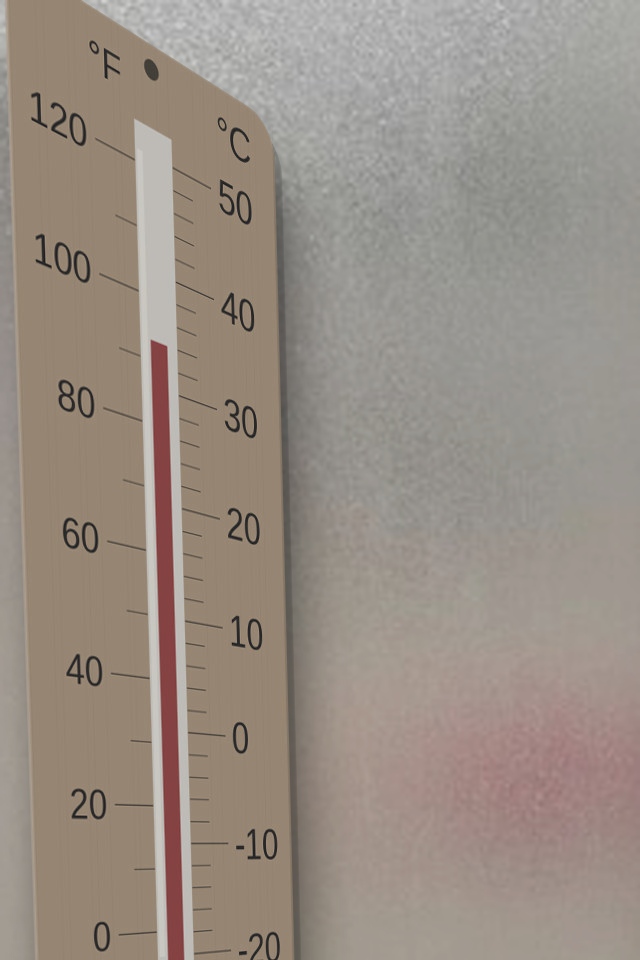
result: 34 °C
